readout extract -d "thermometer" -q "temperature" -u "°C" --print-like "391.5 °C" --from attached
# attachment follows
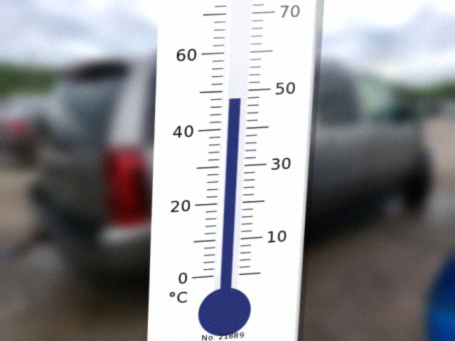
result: 48 °C
